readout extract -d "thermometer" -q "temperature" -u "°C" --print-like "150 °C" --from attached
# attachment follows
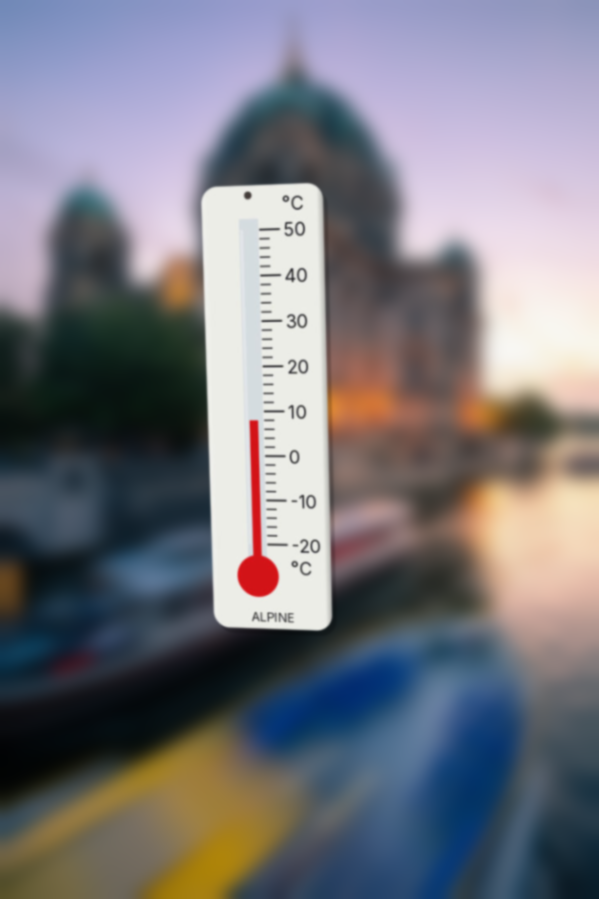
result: 8 °C
